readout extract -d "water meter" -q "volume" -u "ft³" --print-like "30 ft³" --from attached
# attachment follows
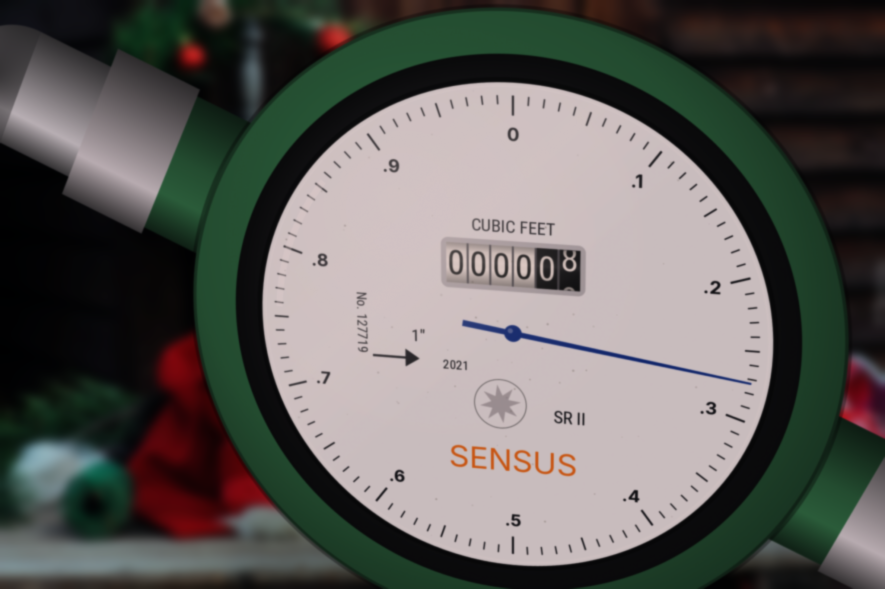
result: 8.27 ft³
